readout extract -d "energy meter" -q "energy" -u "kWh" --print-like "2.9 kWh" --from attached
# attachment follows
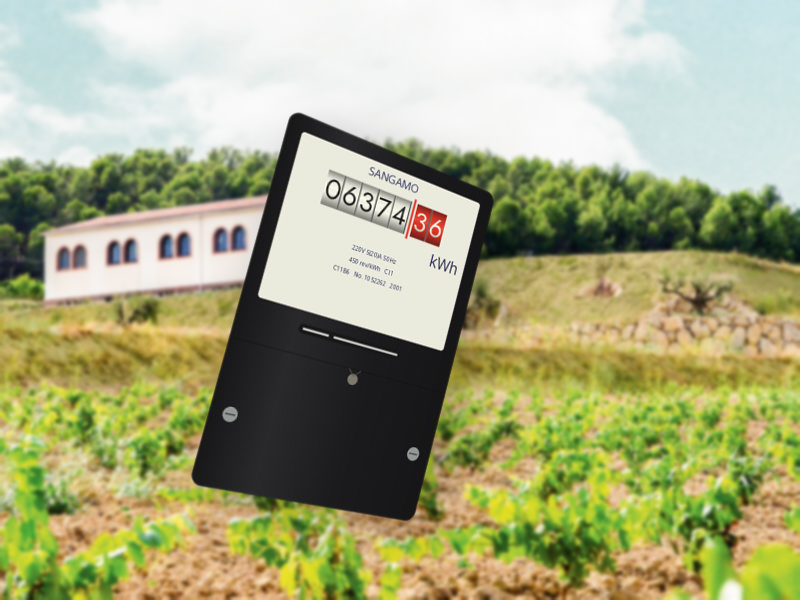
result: 6374.36 kWh
